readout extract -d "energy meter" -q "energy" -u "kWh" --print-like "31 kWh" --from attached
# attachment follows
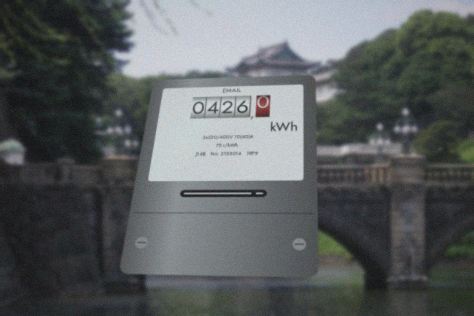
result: 426.0 kWh
